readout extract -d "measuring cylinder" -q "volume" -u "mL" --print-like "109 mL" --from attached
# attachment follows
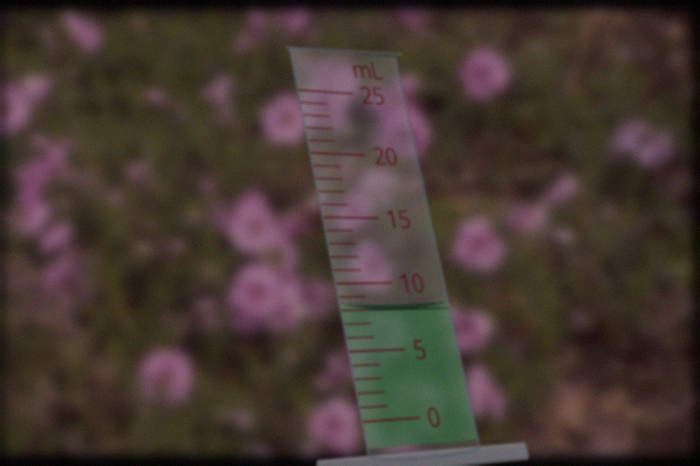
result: 8 mL
